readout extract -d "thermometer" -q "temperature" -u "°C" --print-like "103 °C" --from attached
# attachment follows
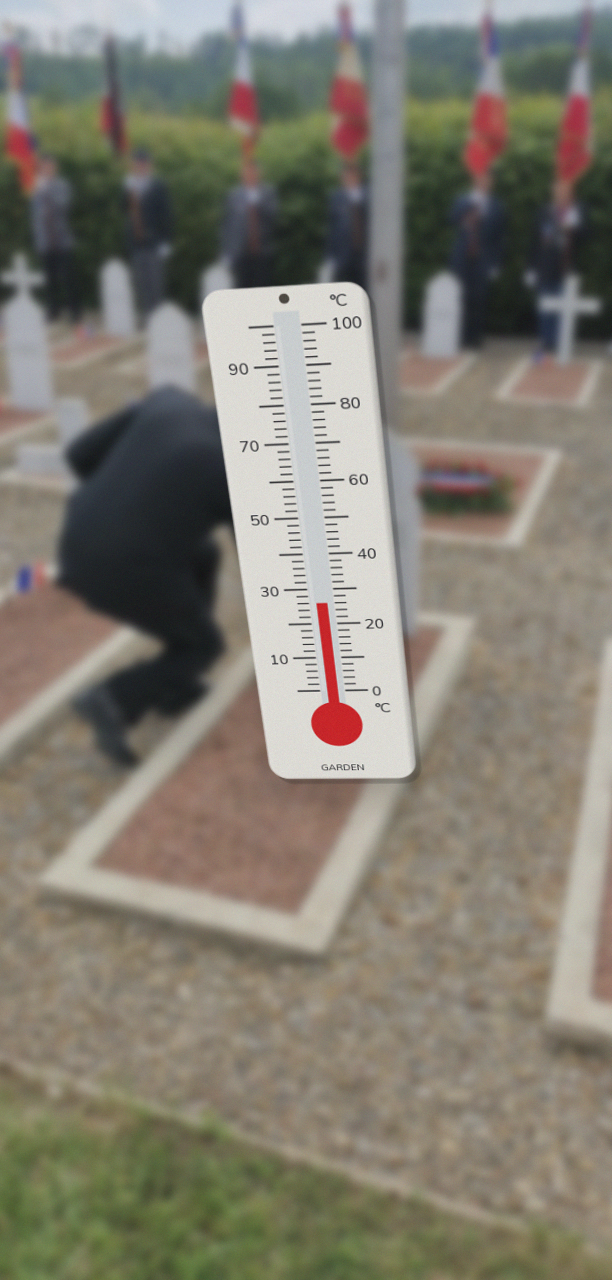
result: 26 °C
